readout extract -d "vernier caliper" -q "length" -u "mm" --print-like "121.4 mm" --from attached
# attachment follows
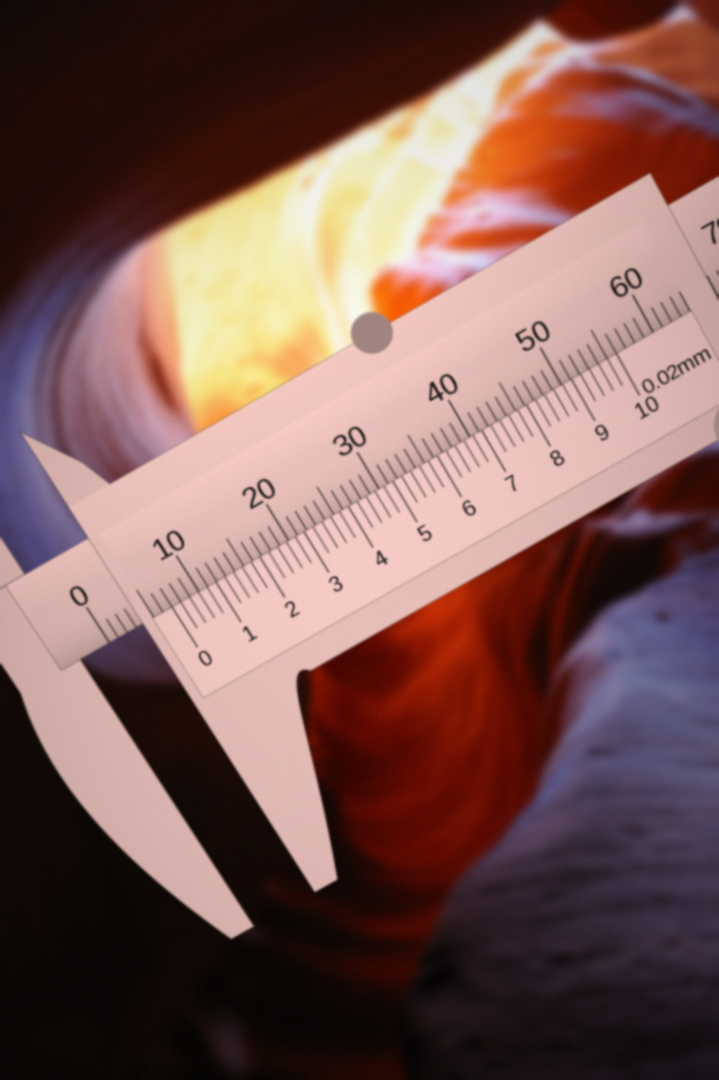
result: 7.0 mm
